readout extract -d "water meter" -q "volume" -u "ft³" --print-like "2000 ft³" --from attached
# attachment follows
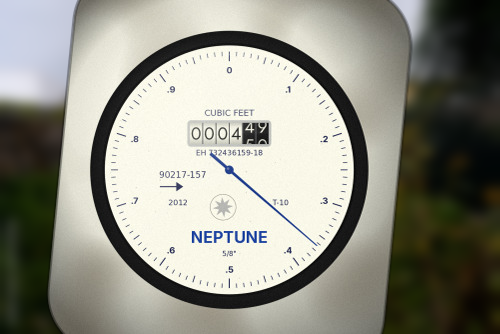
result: 449.36 ft³
